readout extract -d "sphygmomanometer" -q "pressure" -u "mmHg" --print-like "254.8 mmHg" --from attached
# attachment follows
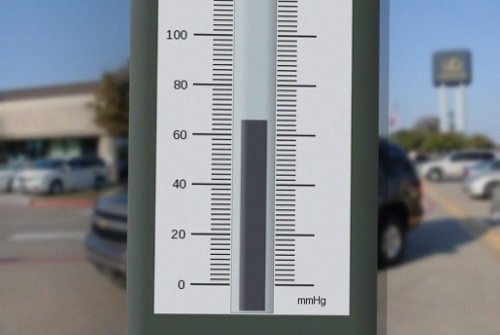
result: 66 mmHg
